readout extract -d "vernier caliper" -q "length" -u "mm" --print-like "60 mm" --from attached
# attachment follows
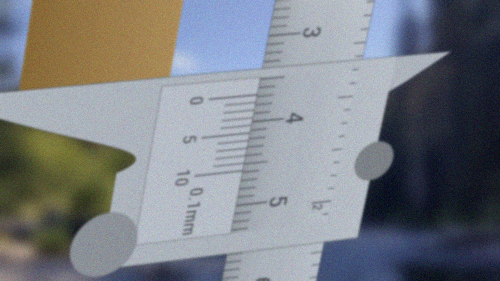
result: 36.8 mm
